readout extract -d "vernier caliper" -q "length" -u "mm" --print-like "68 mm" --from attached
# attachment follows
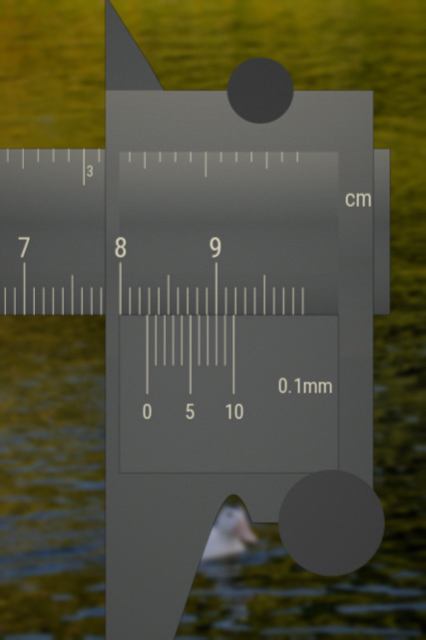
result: 82.8 mm
